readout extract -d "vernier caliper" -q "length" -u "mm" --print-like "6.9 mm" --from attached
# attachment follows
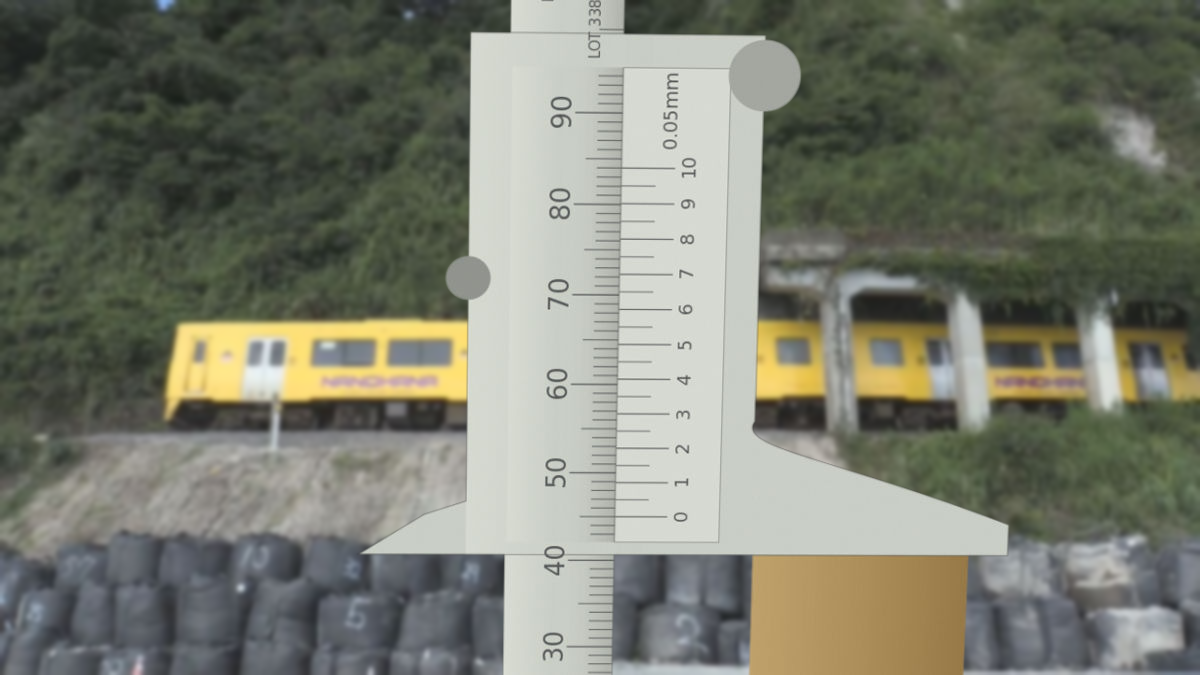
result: 45.0 mm
